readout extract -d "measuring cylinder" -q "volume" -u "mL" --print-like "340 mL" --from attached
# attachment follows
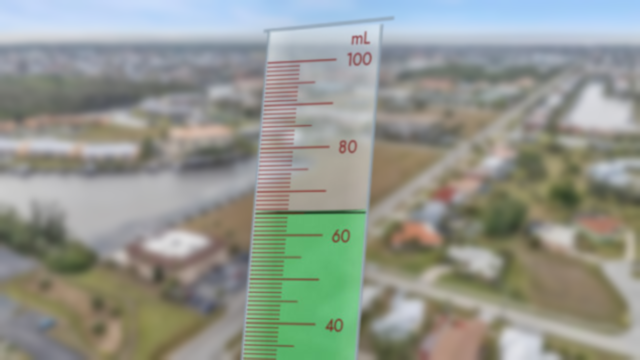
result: 65 mL
